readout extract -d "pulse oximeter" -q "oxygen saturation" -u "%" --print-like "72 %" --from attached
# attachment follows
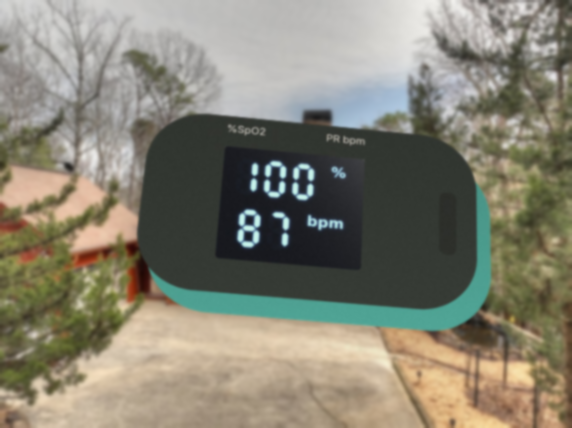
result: 100 %
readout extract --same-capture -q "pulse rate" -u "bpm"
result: 87 bpm
